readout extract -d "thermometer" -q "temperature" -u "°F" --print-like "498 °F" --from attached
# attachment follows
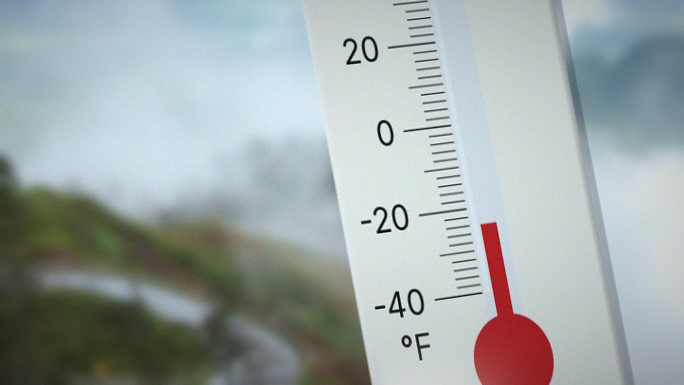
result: -24 °F
